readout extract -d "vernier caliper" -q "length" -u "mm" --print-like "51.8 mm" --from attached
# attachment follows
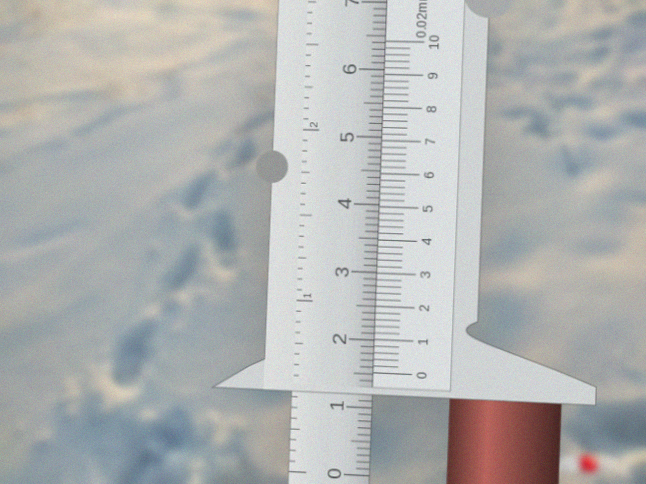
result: 15.2 mm
